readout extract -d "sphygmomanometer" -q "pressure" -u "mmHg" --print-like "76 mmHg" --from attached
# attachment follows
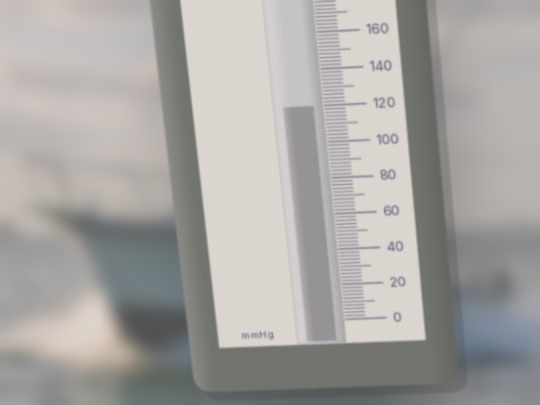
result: 120 mmHg
